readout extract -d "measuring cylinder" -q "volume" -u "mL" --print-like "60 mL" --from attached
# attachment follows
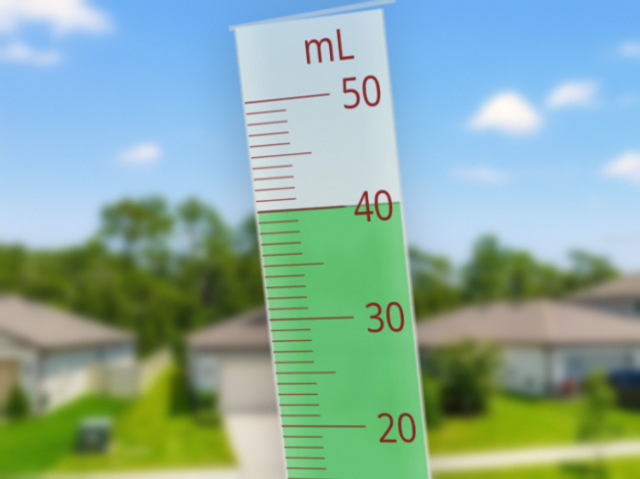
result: 40 mL
